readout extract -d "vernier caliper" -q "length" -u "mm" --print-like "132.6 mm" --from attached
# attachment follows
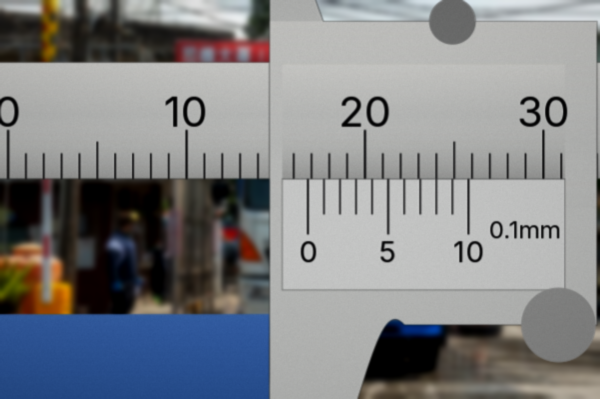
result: 16.8 mm
